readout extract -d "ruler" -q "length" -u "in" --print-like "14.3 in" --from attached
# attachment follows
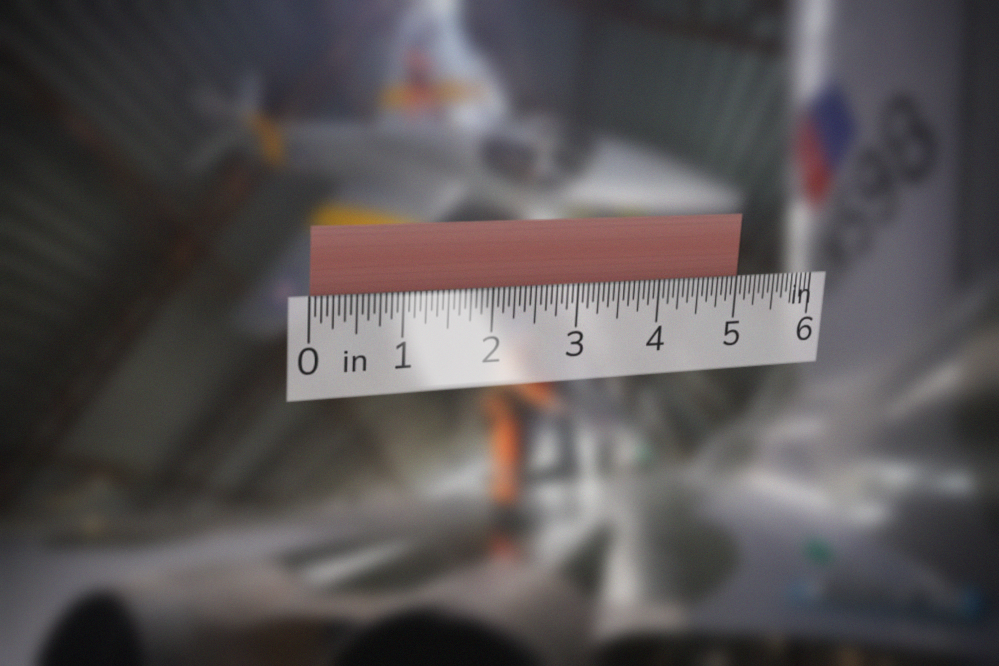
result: 5 in
